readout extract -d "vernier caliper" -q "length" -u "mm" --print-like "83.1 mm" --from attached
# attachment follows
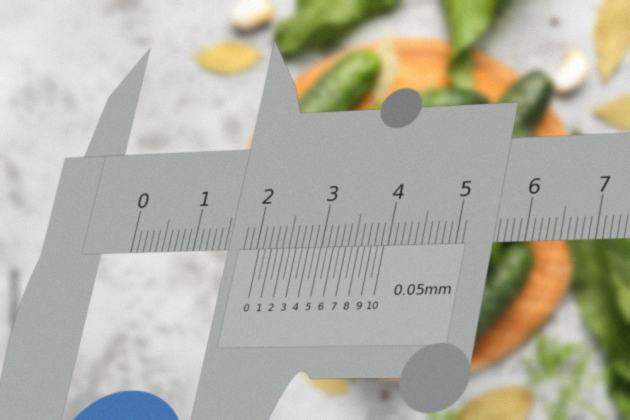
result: 20.4 mm
